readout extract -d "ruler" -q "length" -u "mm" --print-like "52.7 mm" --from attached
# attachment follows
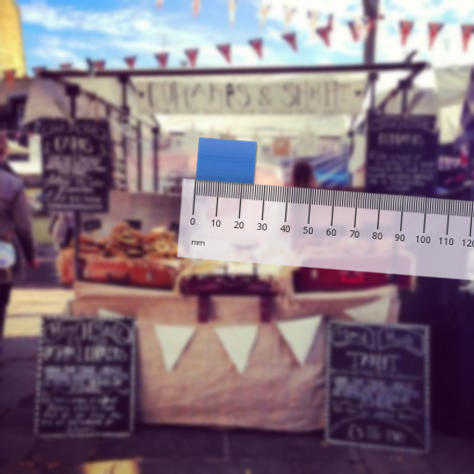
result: 25 mm
